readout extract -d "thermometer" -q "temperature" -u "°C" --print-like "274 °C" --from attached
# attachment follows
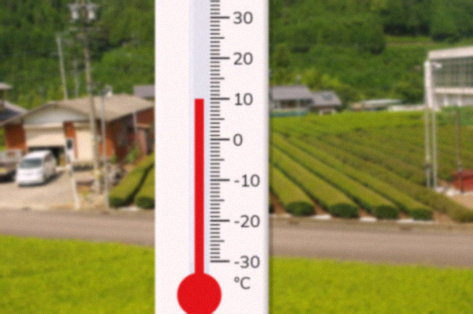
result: 10 °C
